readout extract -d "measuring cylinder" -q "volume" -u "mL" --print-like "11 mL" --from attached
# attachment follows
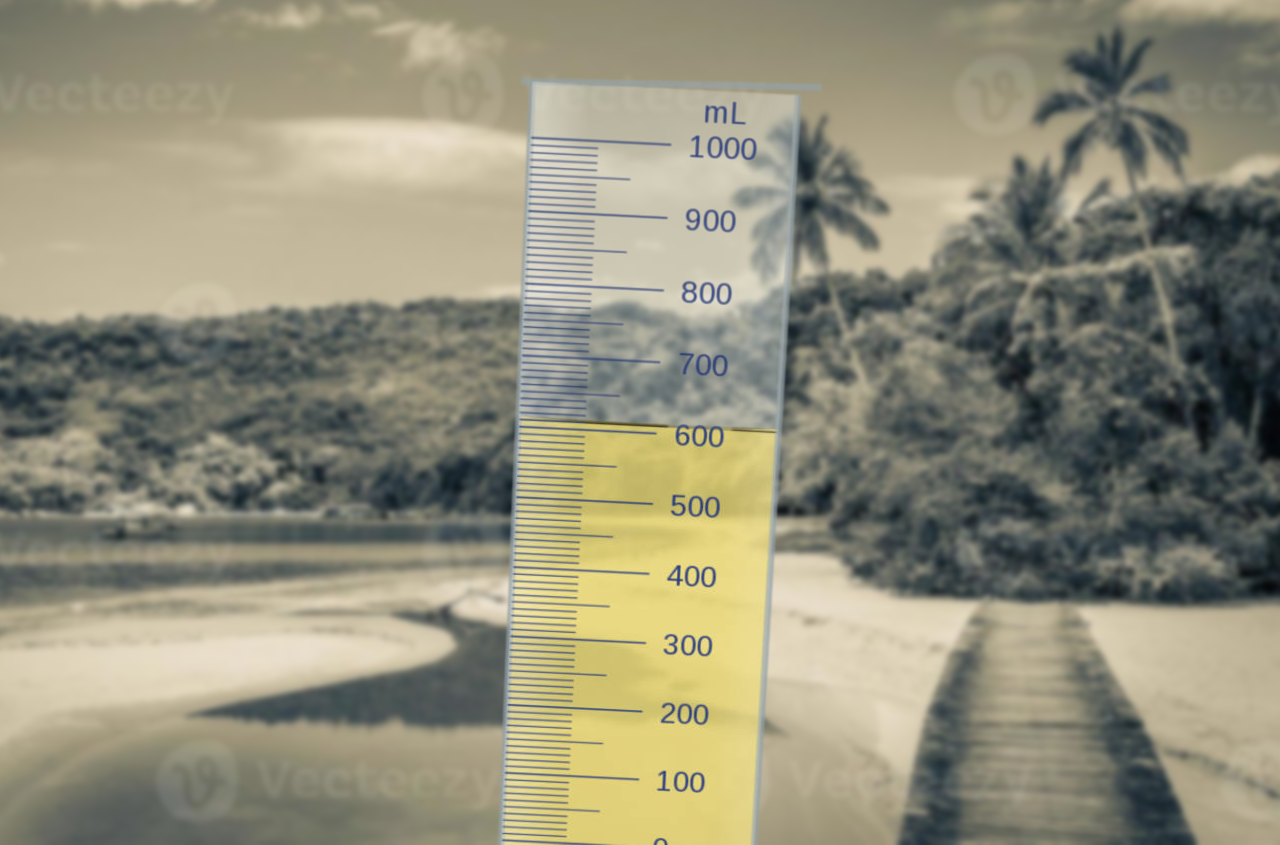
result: 610 mL
